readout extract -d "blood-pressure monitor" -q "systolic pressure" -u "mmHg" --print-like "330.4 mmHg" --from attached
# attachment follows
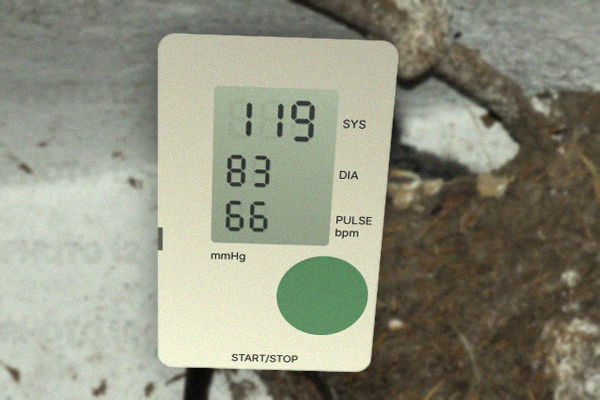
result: 119 mmHg
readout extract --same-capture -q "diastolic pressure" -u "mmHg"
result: 83 mmHg
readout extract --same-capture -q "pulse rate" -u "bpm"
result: 66 bpm
